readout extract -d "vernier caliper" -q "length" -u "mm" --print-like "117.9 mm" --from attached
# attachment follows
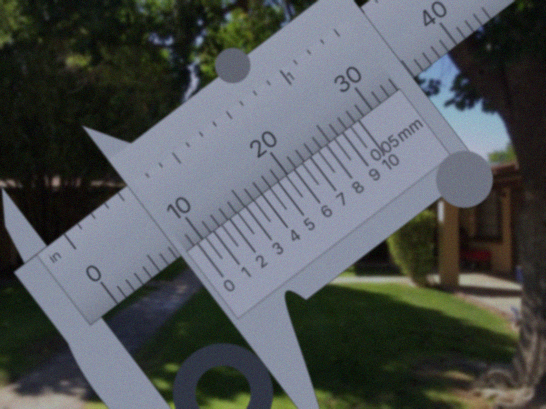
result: 9.4 mm
